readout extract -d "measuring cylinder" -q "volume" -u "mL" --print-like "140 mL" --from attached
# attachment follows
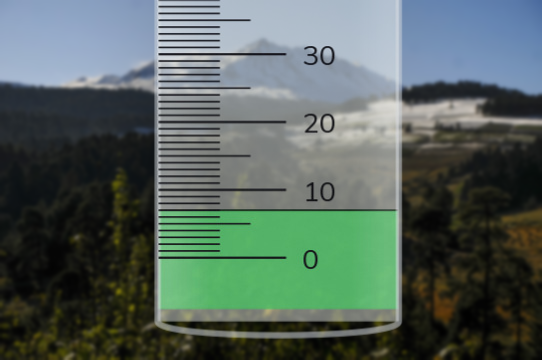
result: 7 mL
